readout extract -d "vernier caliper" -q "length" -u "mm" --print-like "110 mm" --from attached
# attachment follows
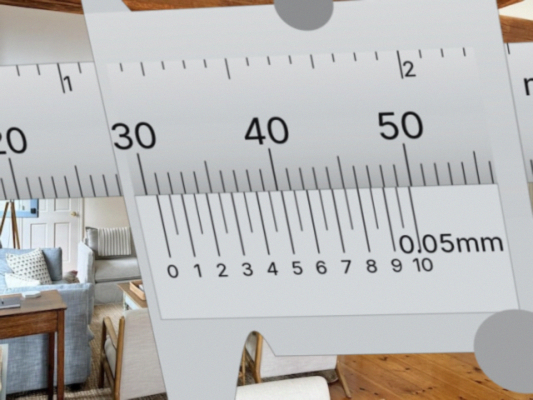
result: 30.8 mm
